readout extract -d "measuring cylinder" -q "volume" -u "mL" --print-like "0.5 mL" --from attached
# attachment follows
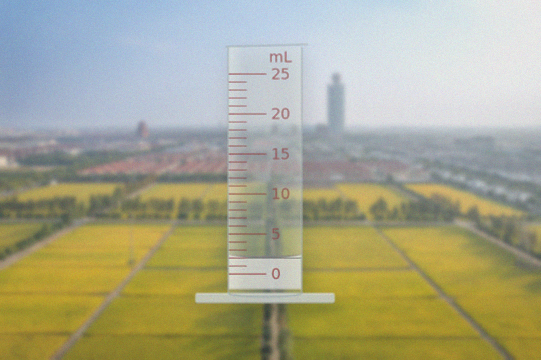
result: 2 mL
